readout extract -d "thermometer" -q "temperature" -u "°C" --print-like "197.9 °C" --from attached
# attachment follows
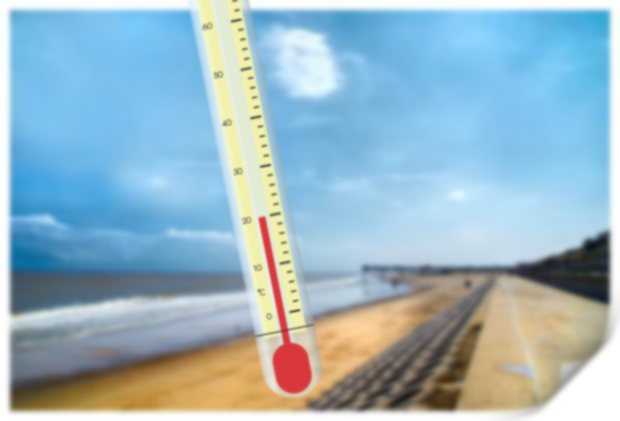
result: 20 °C
